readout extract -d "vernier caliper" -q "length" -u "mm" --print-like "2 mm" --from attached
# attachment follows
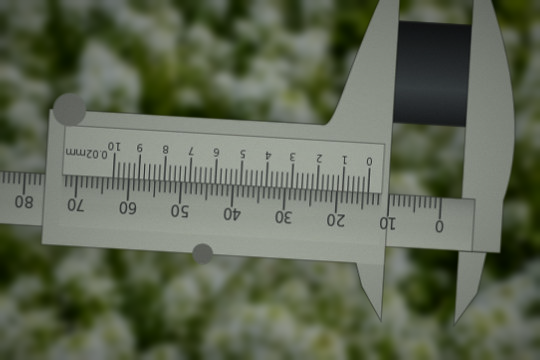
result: 14.0 mm
